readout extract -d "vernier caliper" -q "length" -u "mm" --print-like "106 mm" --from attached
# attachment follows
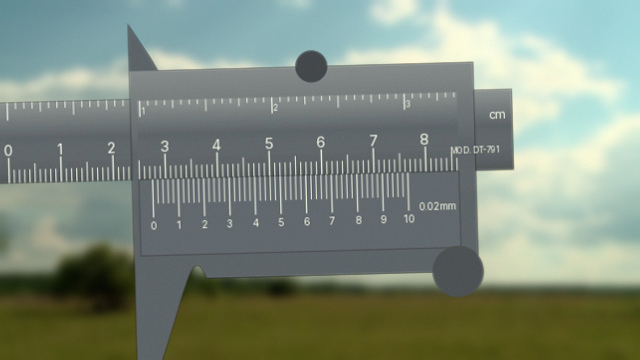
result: 27.5 mm
